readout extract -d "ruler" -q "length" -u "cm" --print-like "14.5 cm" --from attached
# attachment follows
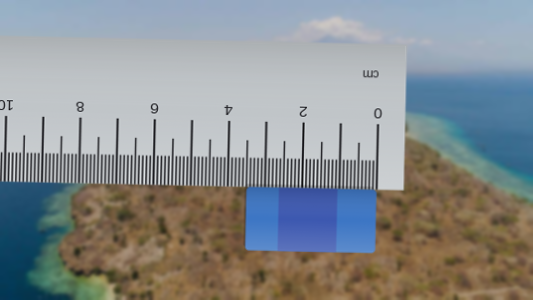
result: 3.5 cm
